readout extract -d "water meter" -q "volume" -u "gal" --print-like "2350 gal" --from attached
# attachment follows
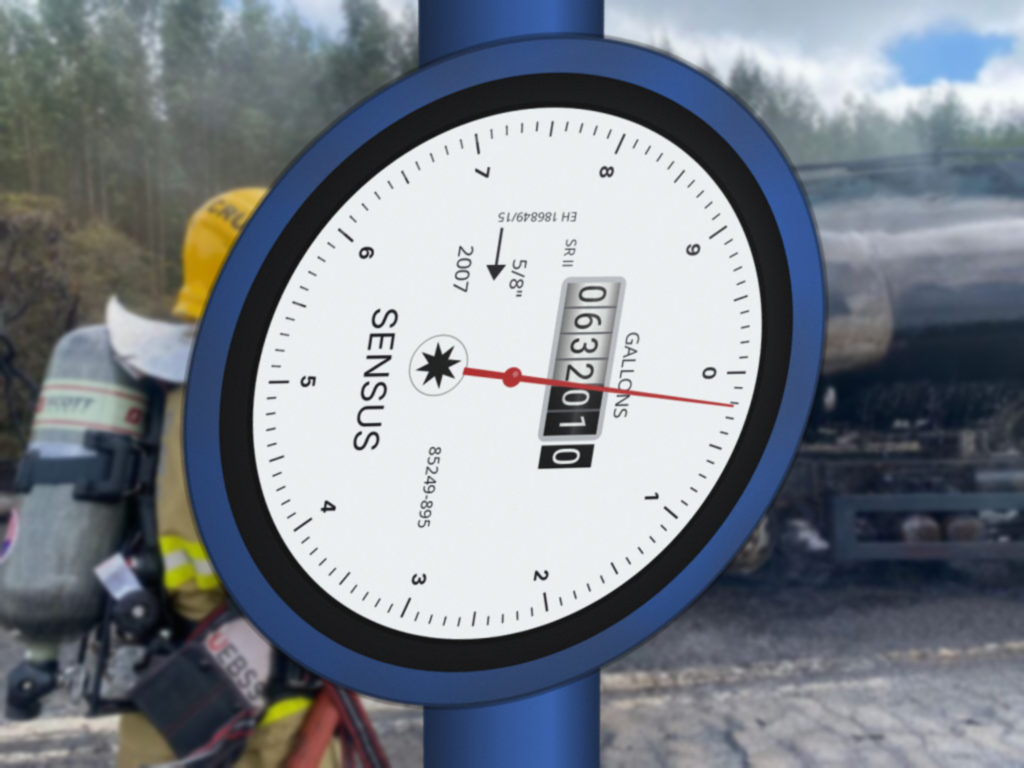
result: 632010.2 gal
